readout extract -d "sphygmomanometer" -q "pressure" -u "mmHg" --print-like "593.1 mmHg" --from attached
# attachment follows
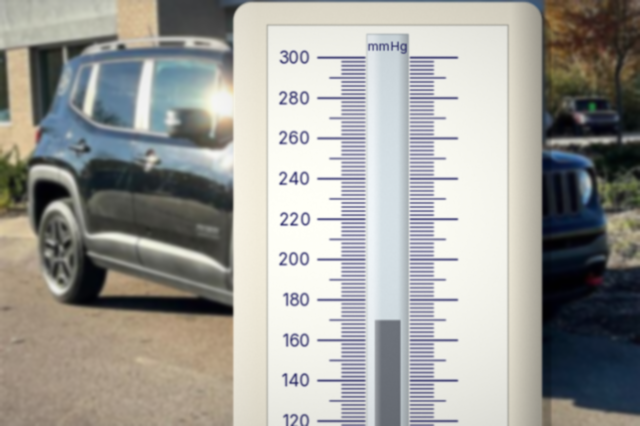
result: 170 mmHg
